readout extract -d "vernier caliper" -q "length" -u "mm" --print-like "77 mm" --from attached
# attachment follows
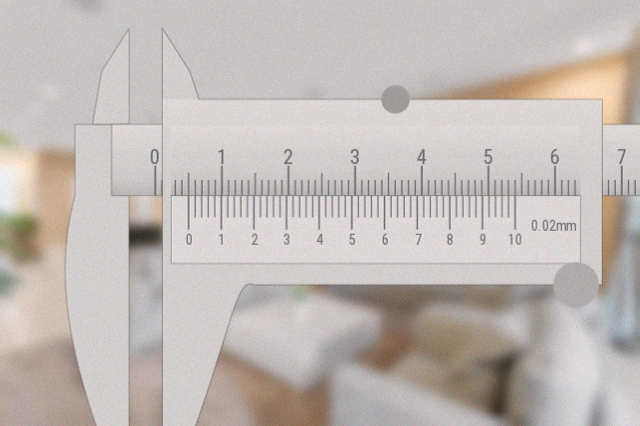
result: 5.0 mm
